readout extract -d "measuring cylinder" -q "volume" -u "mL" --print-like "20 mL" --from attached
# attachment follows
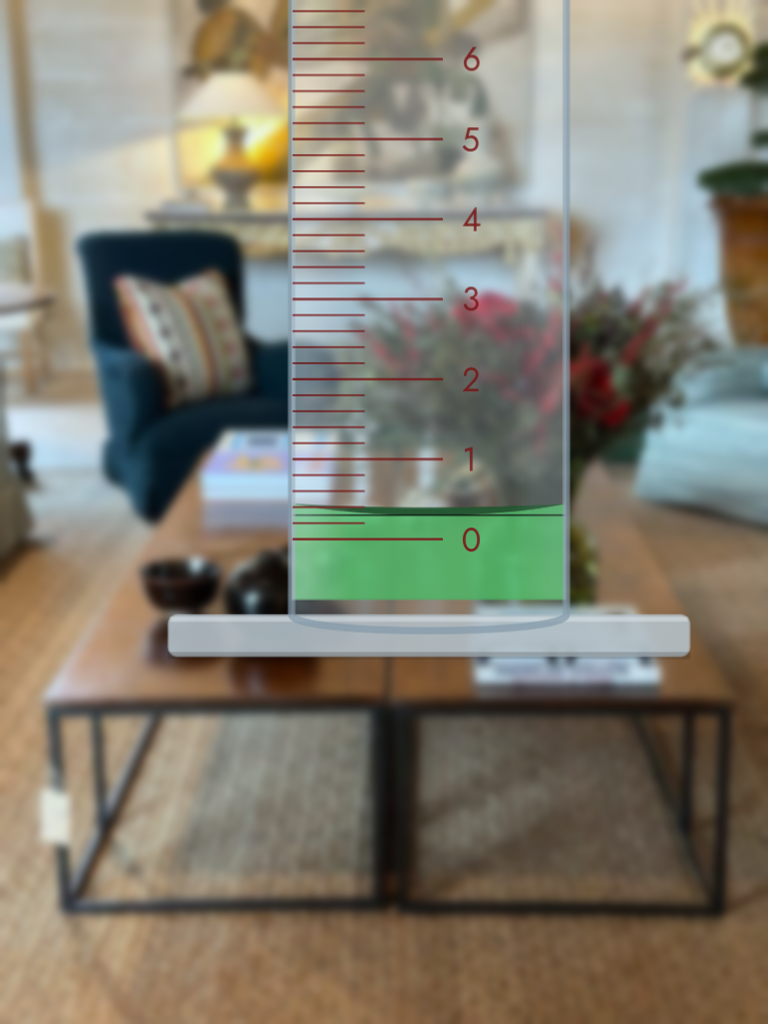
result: 0.3 mL
